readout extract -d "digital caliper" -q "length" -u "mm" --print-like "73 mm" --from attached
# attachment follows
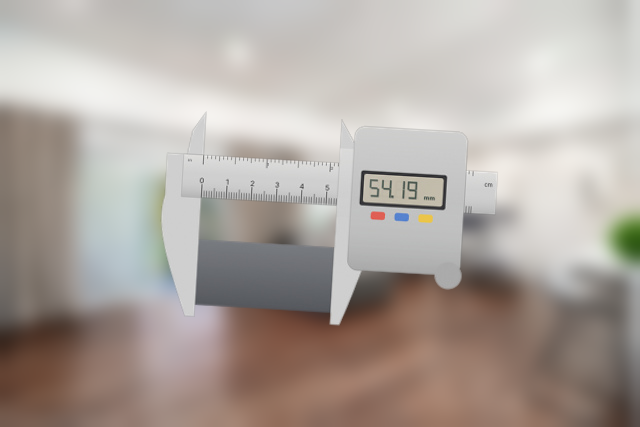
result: 54.19 mm
